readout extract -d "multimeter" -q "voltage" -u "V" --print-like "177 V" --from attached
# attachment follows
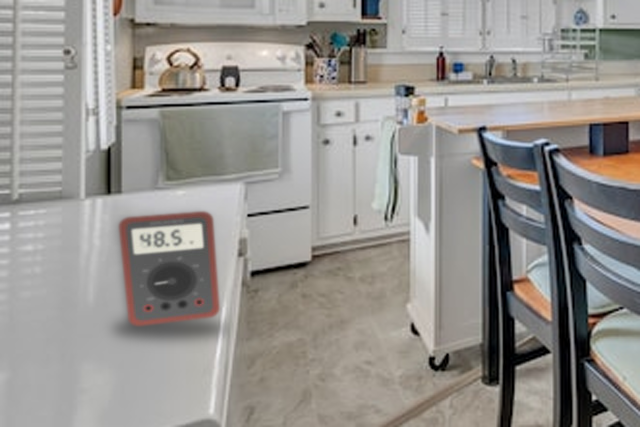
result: 48.5 V
